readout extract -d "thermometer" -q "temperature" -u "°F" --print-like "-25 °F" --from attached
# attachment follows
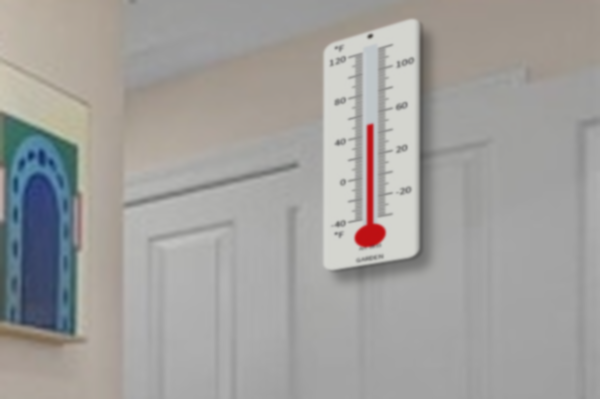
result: 50 °F
